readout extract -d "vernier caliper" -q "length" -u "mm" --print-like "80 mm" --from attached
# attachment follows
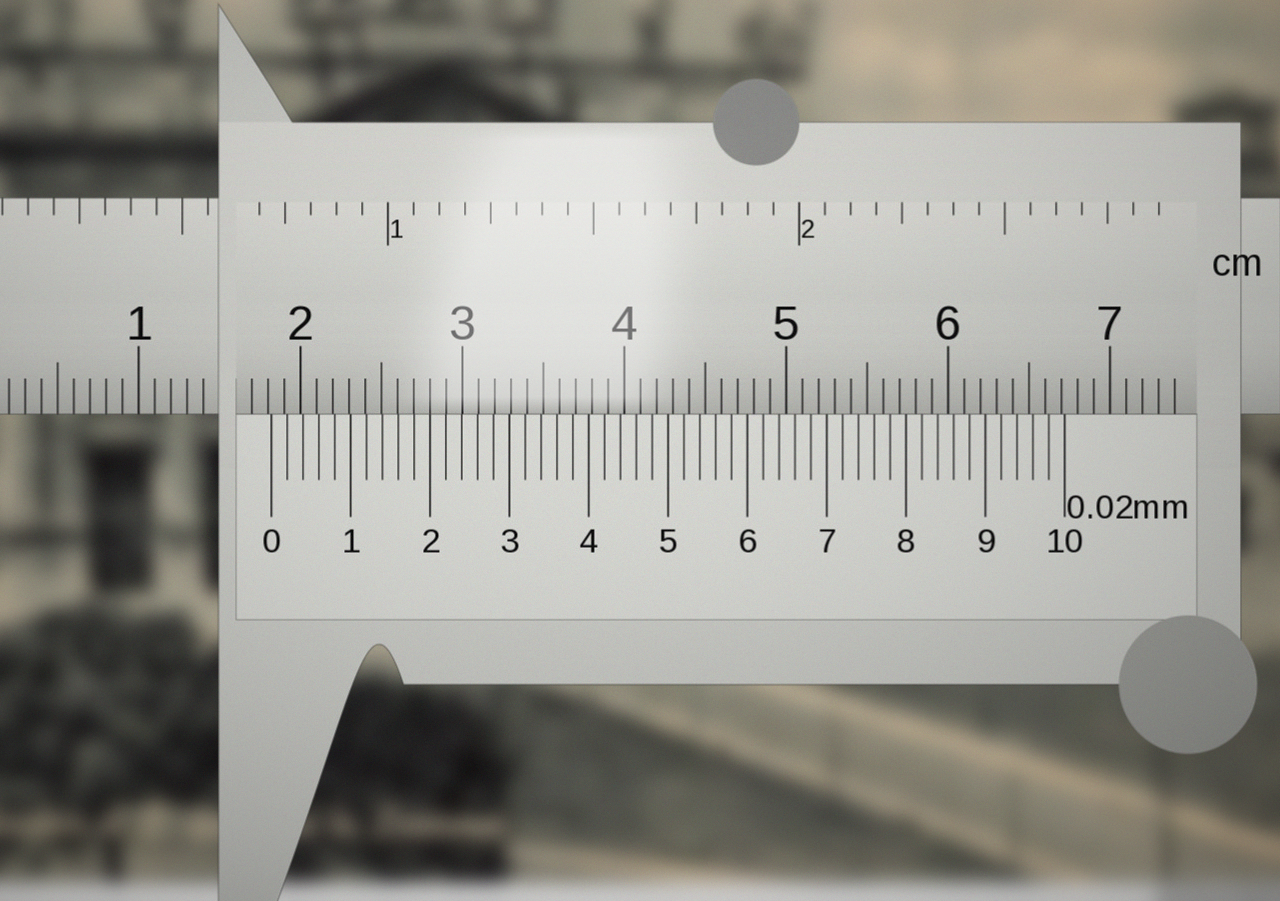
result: 18.2 mm
